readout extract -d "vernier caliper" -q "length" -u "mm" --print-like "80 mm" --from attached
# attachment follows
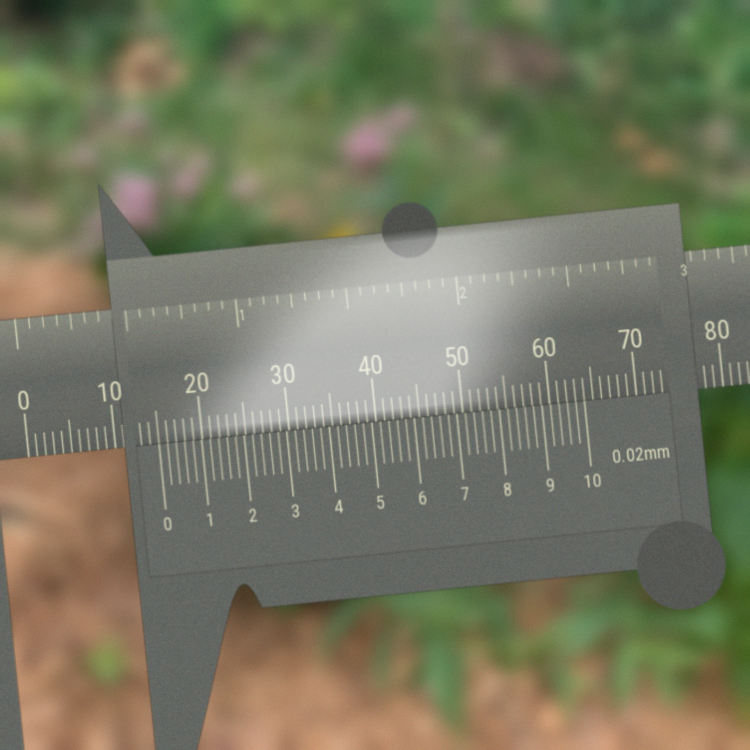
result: 15.0 mm
